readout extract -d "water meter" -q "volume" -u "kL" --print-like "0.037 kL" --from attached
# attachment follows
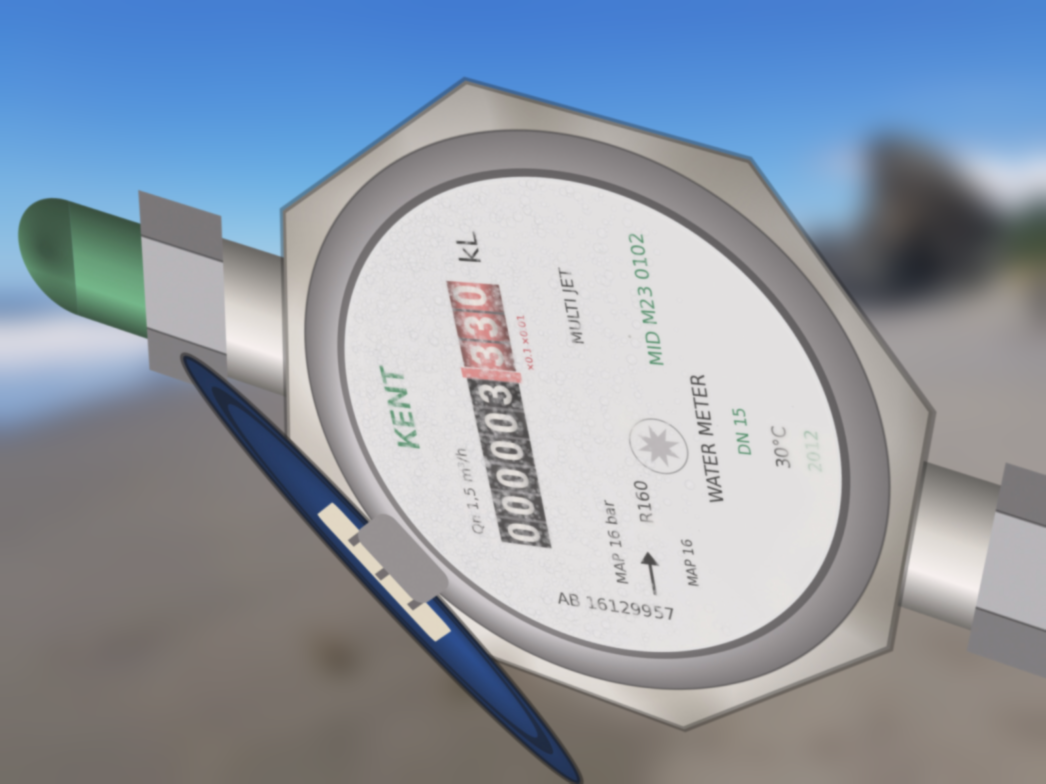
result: 3.330 kL
